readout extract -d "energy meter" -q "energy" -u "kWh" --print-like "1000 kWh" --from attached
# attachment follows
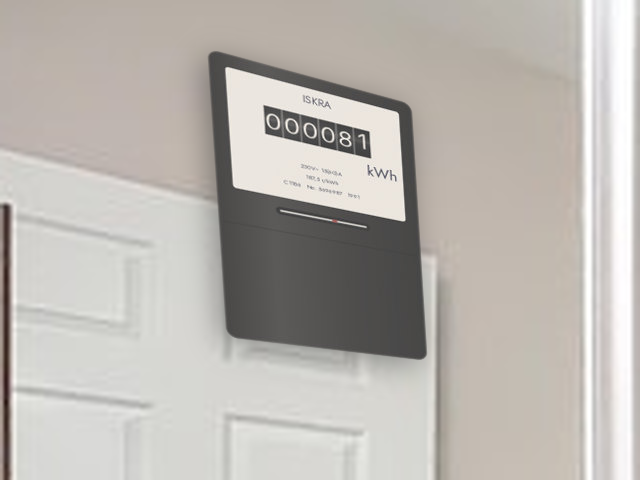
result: 81 kWh
